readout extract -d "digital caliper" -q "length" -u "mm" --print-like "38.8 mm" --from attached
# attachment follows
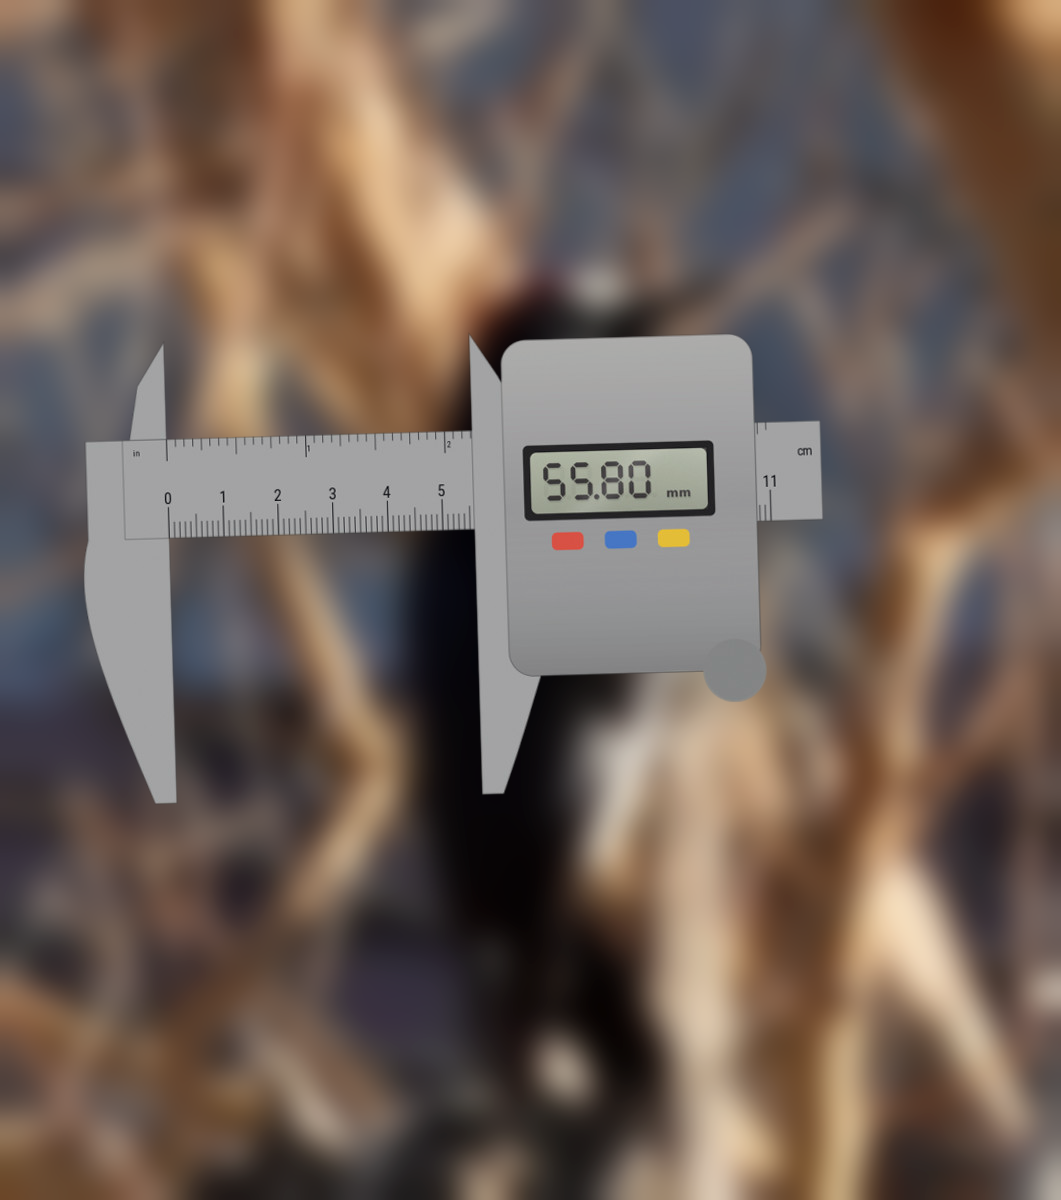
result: 55.80 mm
